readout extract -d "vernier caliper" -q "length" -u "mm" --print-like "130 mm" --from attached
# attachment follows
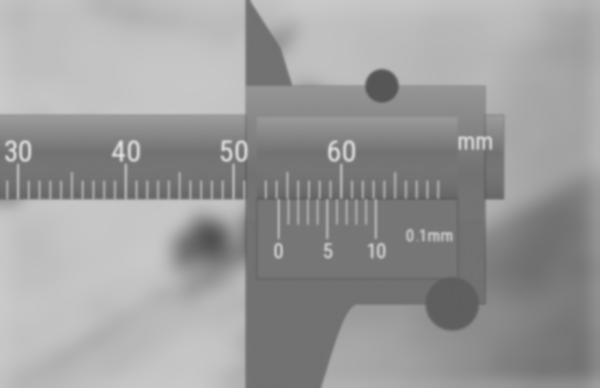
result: 54.2 mm
